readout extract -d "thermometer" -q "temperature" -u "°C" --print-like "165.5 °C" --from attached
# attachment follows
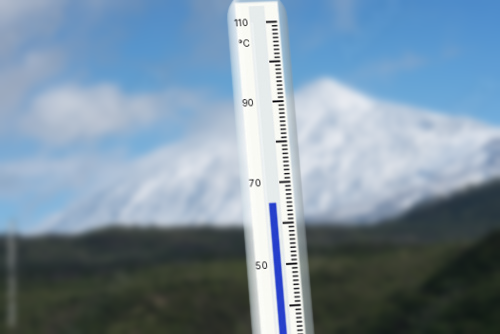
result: 65 °C
